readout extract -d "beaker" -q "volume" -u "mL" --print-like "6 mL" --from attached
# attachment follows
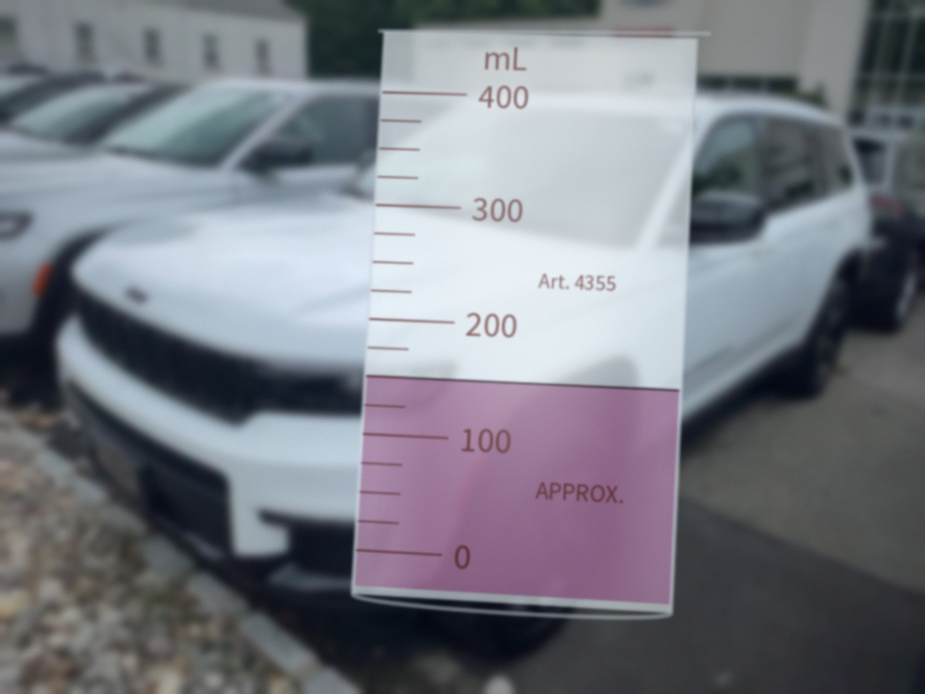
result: 150 mL
